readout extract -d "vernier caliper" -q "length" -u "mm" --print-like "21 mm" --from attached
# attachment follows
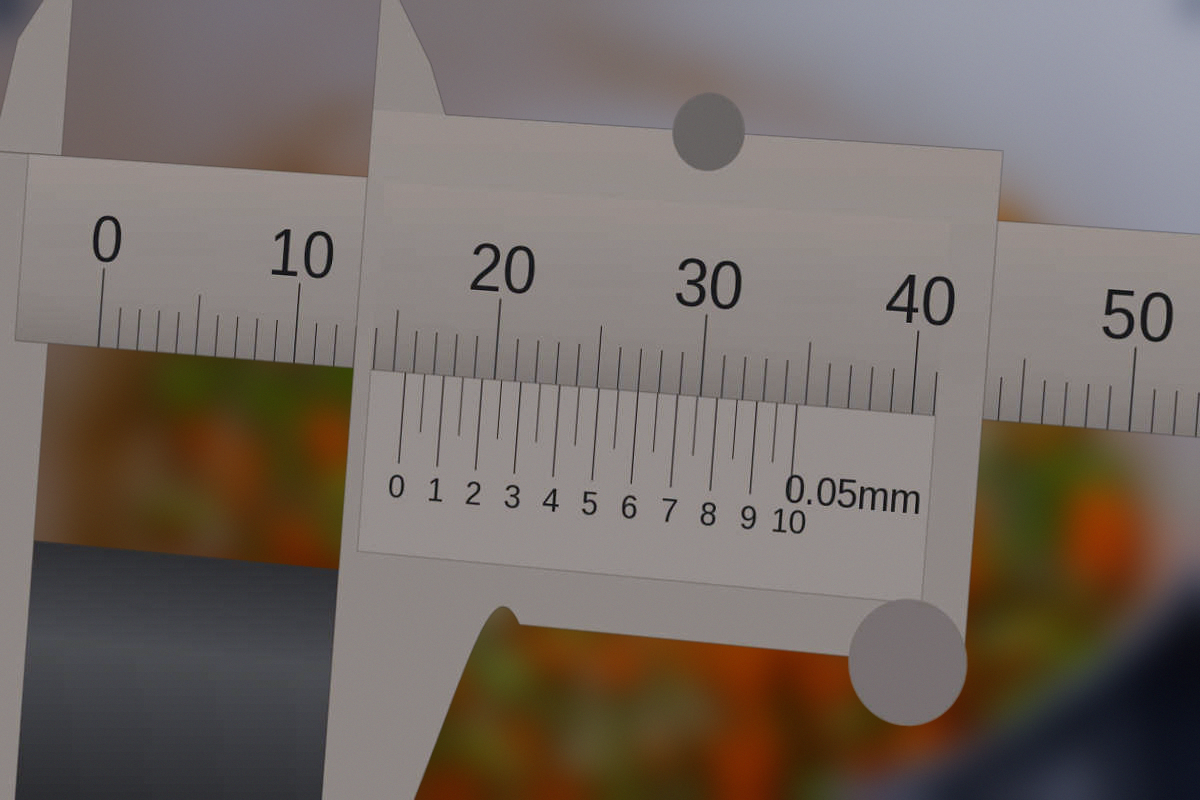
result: 15.6 mm
